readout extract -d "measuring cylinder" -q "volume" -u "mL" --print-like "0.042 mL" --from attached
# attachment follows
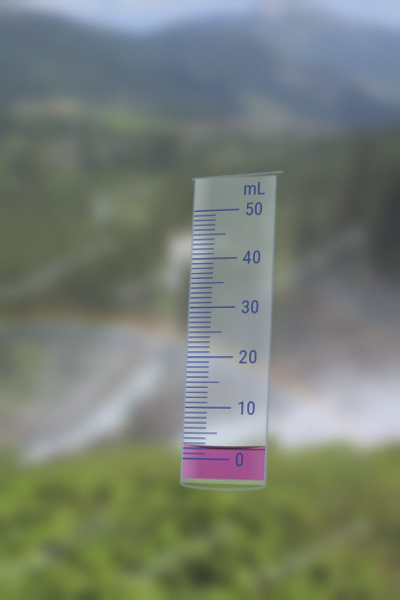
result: 2 mL
